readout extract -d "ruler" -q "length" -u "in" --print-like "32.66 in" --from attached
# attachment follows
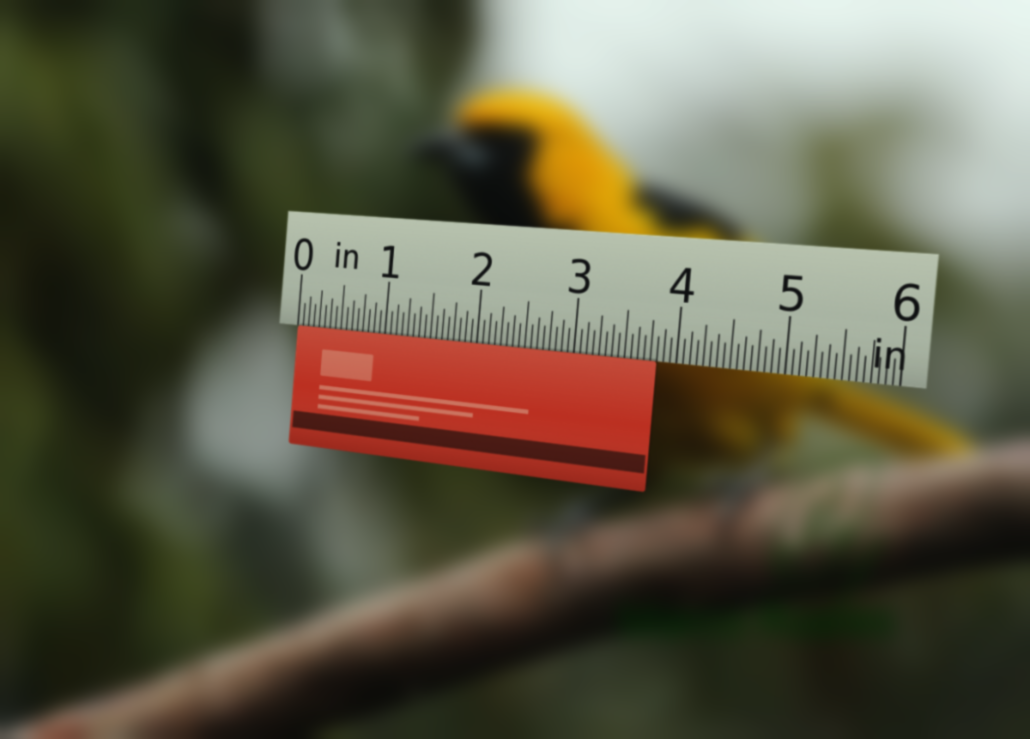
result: 3.8125 in
